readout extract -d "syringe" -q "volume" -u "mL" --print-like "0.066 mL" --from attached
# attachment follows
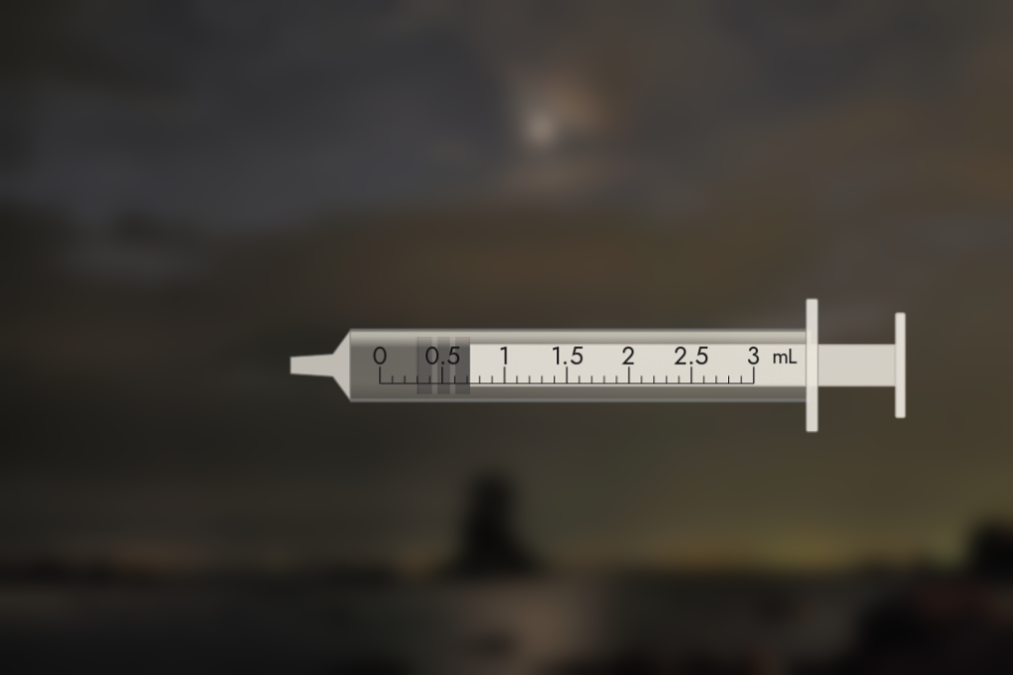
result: 0.3 mL
